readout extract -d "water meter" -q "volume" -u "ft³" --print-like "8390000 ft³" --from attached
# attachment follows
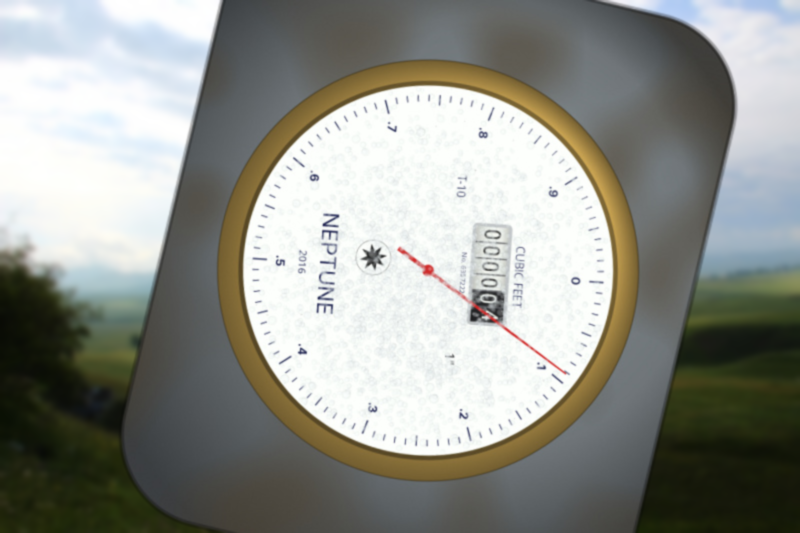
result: 4.09 ft³
